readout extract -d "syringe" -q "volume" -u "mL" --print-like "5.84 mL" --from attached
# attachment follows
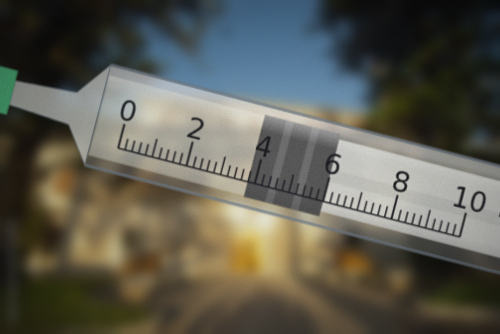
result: 3.8 mL
